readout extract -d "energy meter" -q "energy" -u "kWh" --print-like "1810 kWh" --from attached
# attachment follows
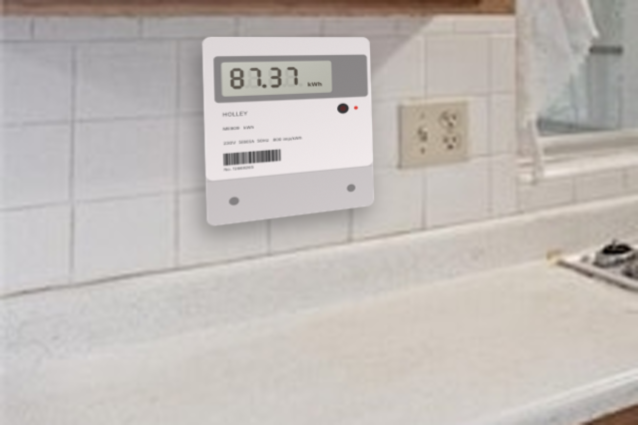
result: 87.37 kWh
